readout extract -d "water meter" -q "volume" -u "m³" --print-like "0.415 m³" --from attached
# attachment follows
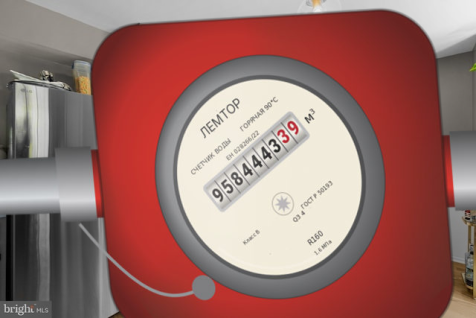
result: 9584443.39 m³
